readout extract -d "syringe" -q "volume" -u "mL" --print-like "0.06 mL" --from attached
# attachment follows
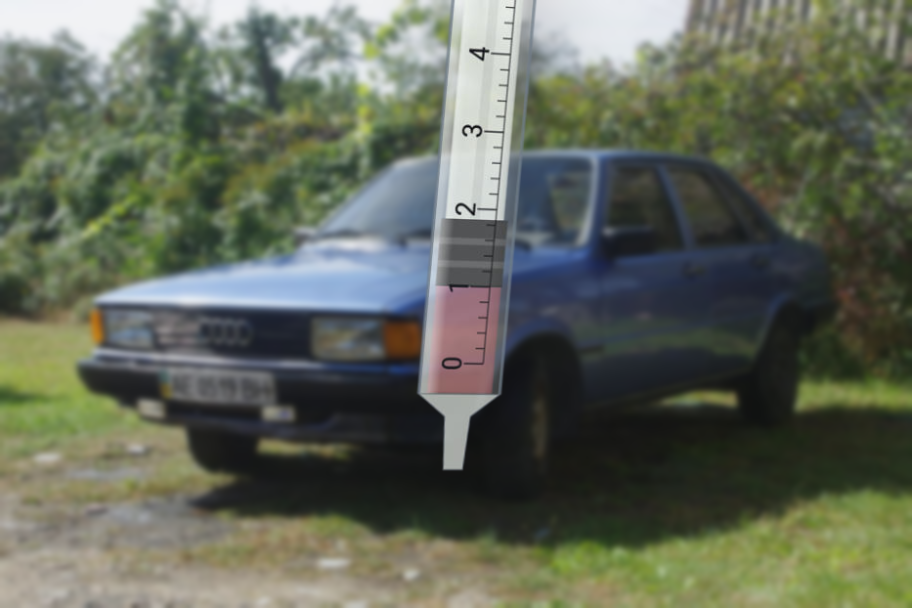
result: 1 mL
